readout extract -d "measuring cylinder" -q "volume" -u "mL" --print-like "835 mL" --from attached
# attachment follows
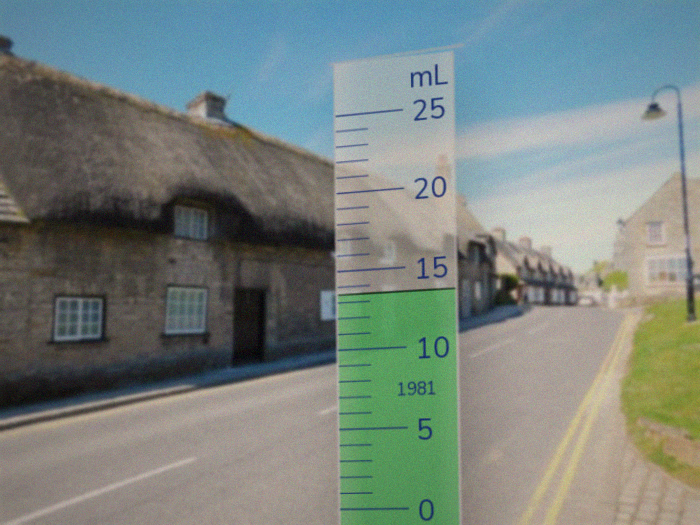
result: 13.5 mL
